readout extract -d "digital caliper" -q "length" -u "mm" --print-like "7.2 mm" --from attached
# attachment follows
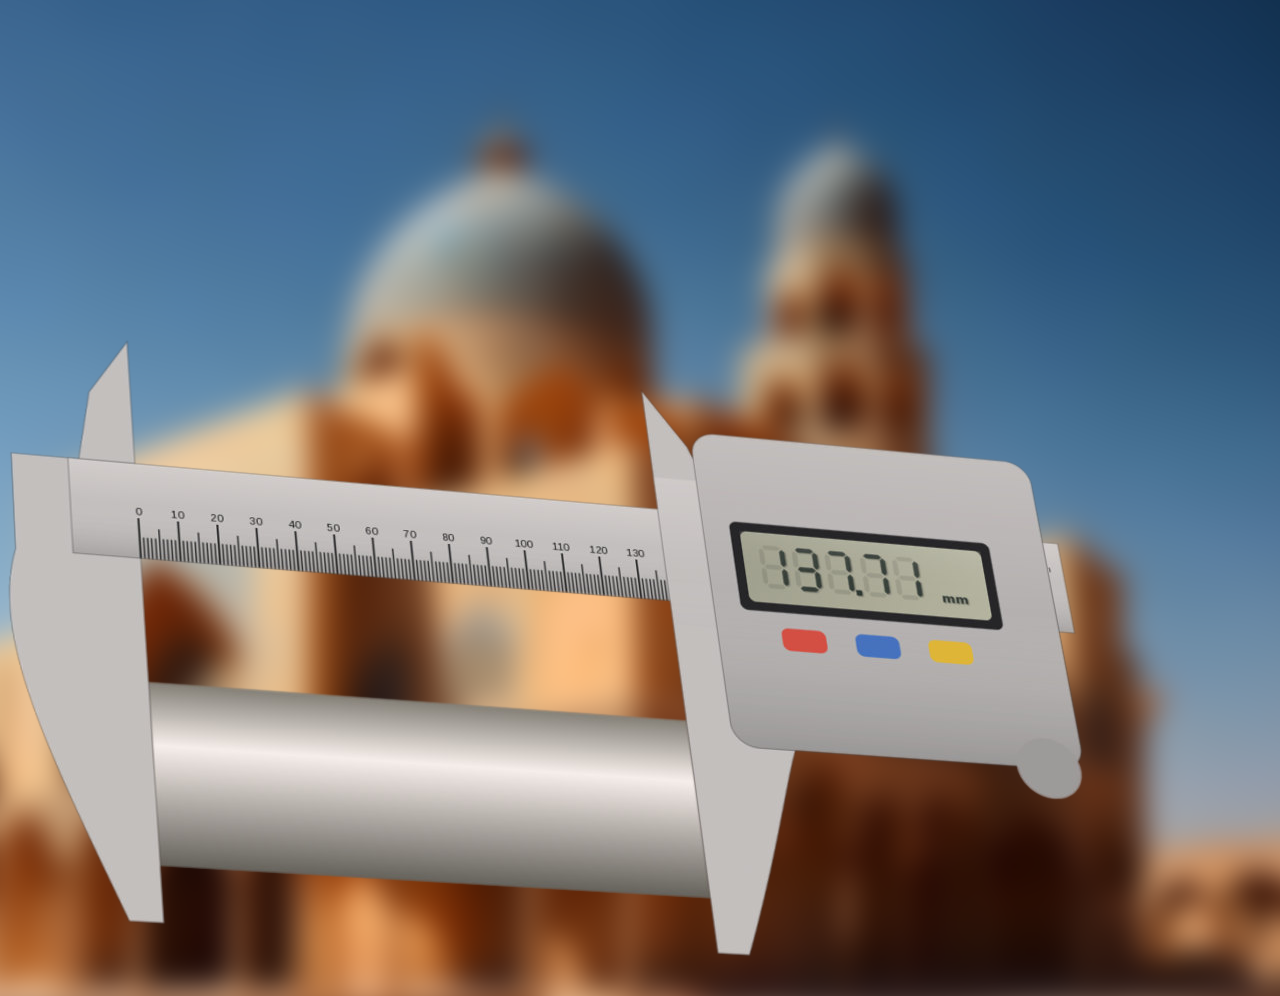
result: 137.71 mm
